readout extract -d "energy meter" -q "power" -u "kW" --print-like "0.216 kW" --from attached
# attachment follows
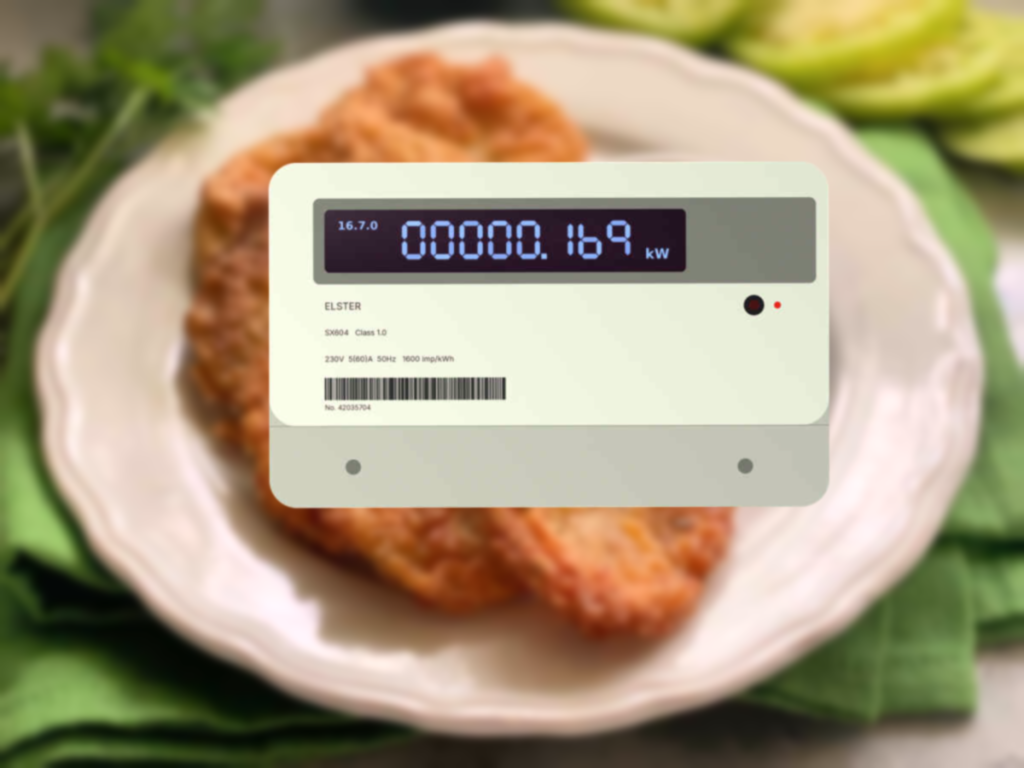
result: 0.169 kW
